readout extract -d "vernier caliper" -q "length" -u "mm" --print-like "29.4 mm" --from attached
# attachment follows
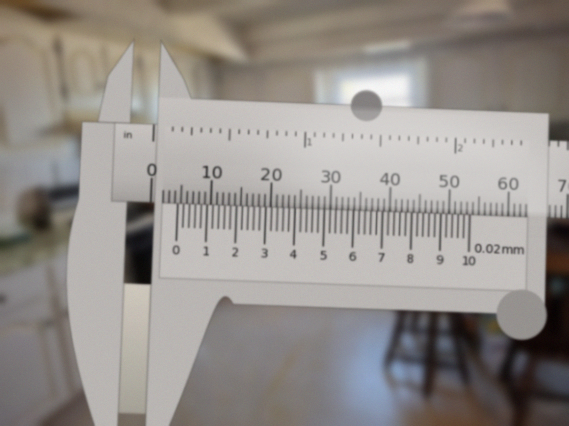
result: 4.5 mm
